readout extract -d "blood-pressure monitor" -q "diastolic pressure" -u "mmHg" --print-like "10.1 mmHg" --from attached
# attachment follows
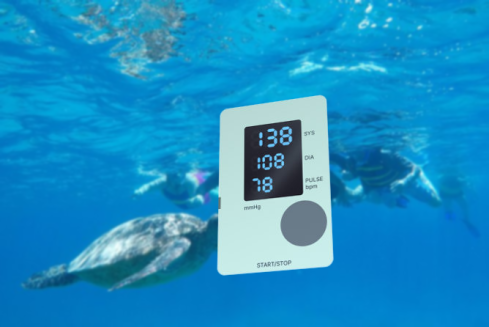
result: 108 mmHg
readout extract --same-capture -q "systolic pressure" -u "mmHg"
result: 138 mmHg
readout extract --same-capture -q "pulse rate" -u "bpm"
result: 78 bpm
